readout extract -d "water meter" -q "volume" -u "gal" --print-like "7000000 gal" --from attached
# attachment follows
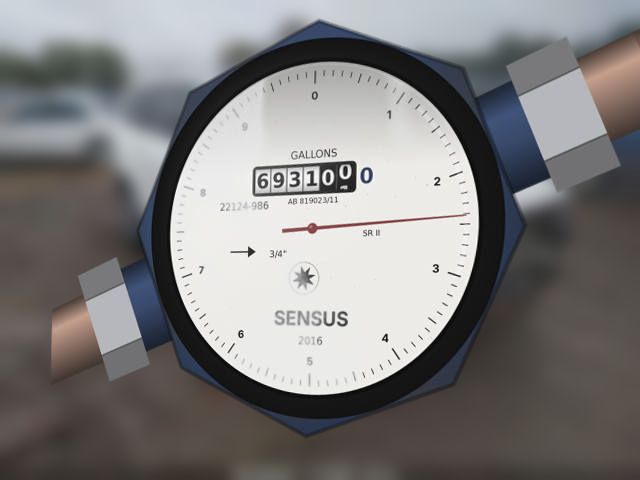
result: 6931002.4 gal
